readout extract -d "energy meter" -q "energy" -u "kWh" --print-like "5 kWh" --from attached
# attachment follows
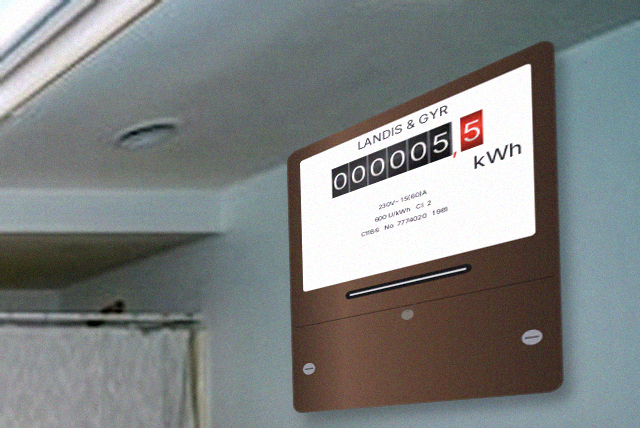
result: 5.5 kWh
